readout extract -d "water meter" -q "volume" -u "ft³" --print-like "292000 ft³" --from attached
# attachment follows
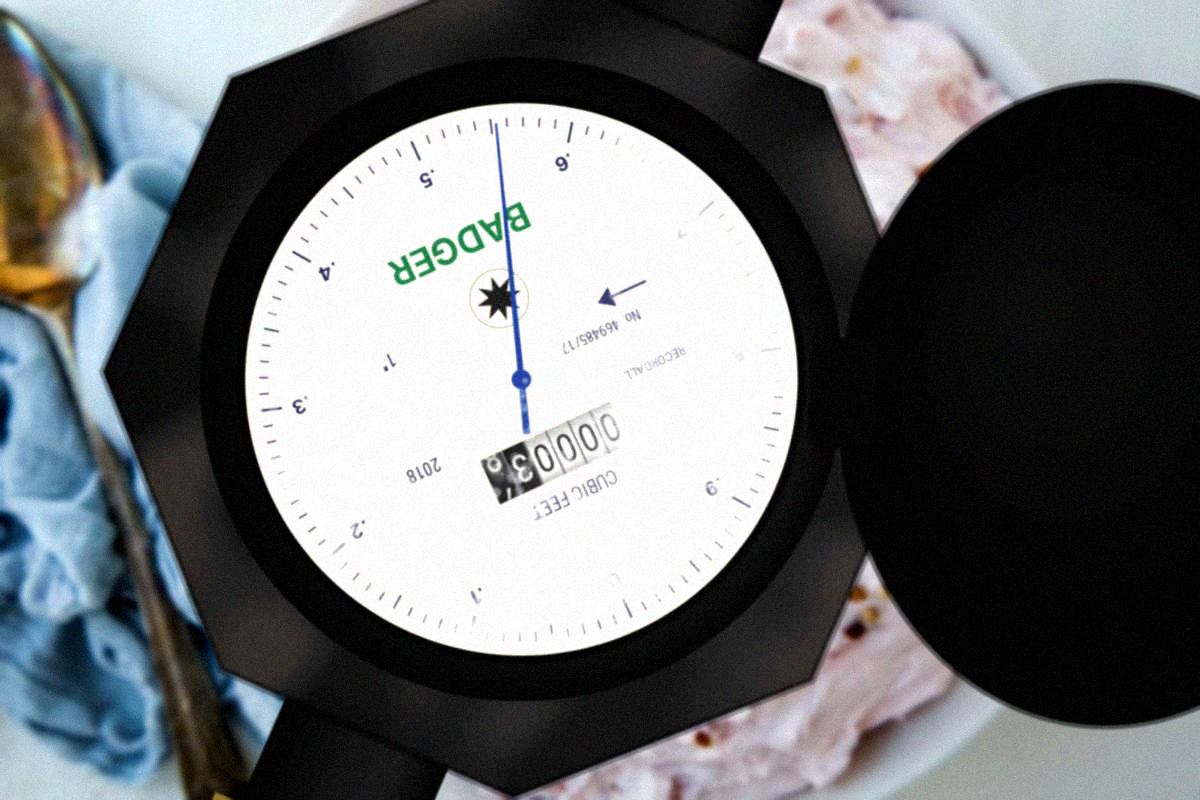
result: 37.55 ft³
